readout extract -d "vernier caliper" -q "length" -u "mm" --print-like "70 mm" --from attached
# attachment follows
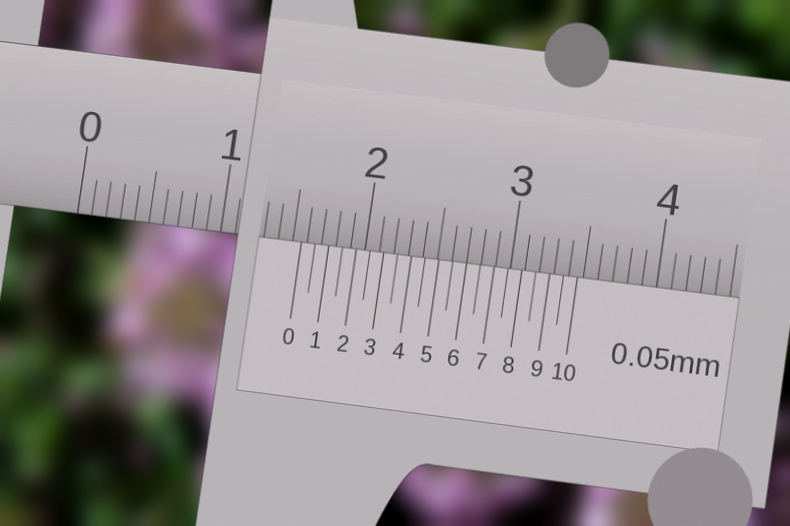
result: 15.6 mm
